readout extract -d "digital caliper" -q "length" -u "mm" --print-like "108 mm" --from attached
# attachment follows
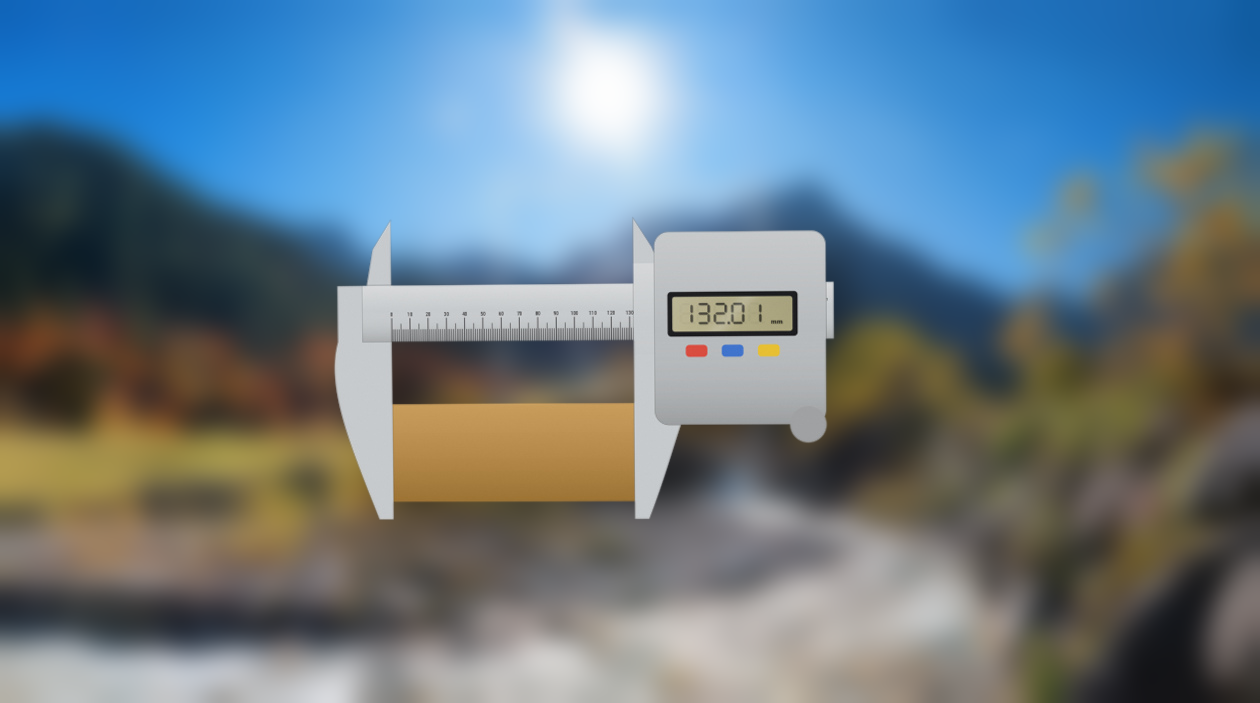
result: 132.01 mm
